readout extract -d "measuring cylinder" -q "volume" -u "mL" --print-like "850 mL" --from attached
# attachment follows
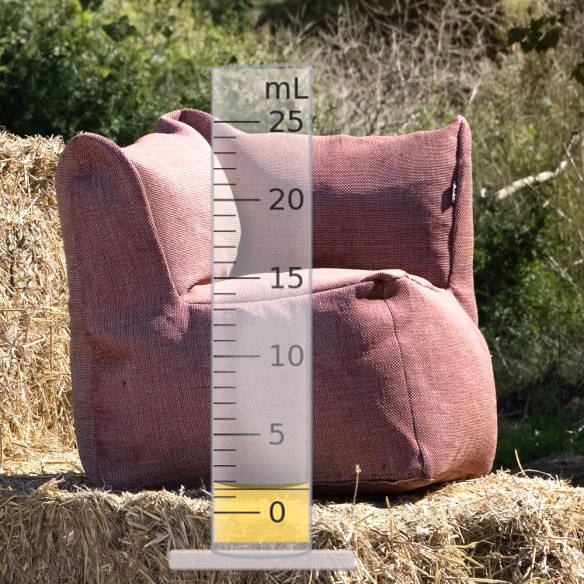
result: 1.5 mL
